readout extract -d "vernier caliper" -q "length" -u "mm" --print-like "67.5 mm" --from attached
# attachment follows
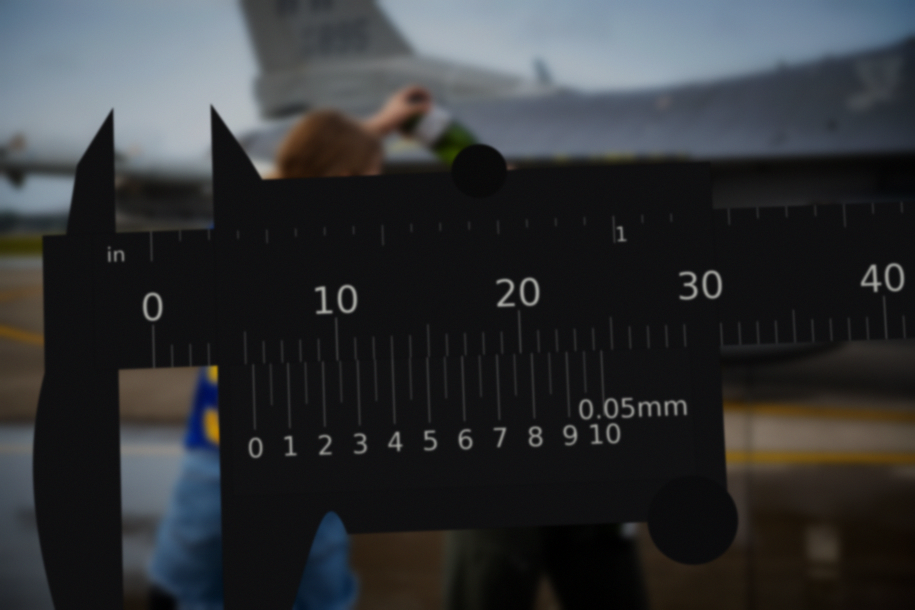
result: 5.4 mm
